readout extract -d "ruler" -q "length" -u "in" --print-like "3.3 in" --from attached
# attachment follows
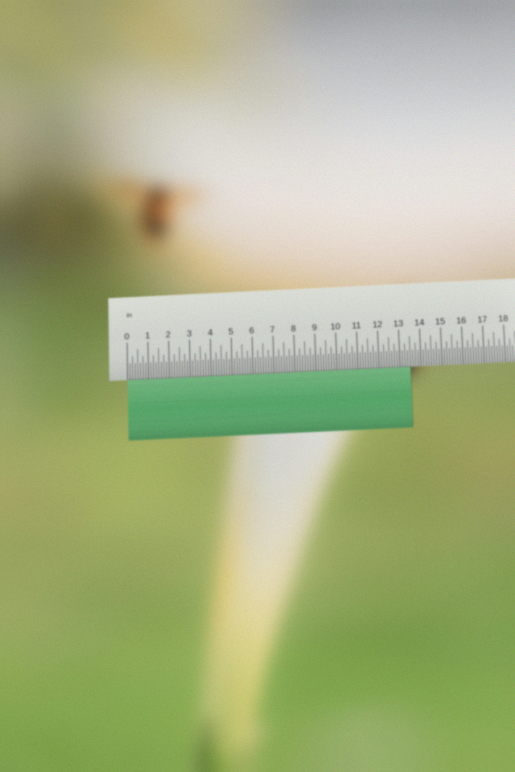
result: 13.5 in
